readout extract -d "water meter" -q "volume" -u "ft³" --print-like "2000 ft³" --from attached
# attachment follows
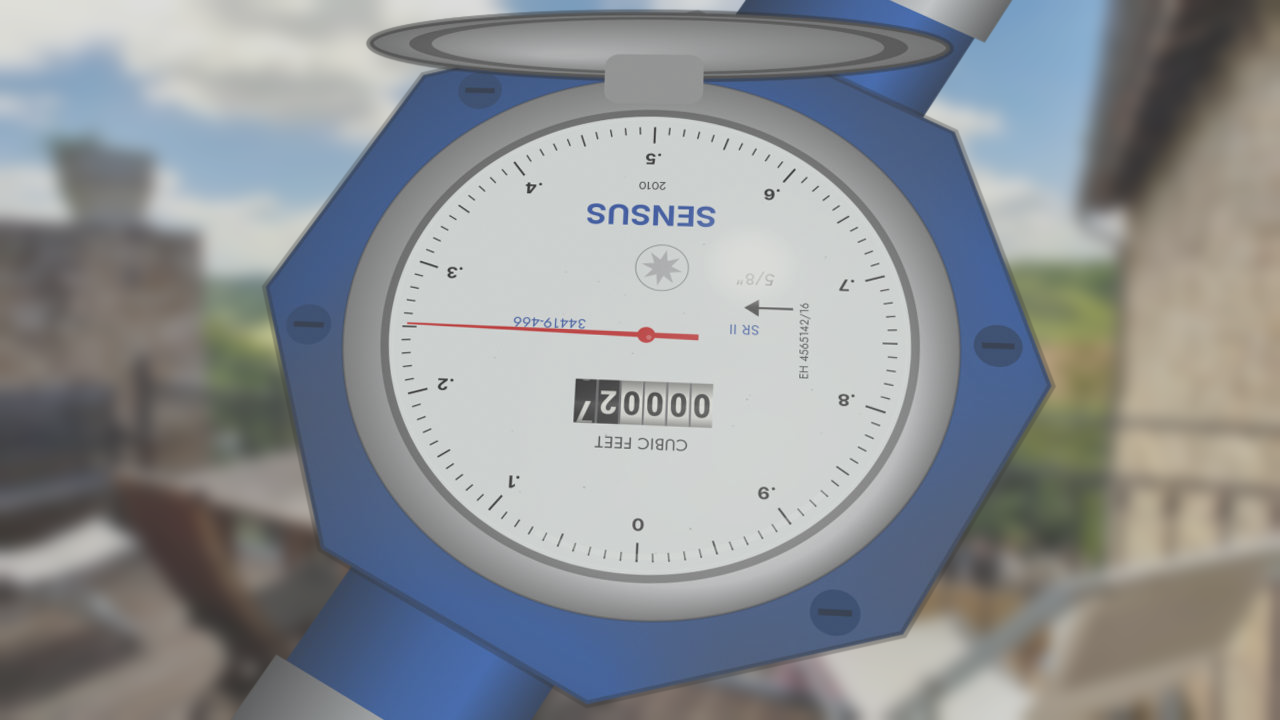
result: 27.25 ft³
